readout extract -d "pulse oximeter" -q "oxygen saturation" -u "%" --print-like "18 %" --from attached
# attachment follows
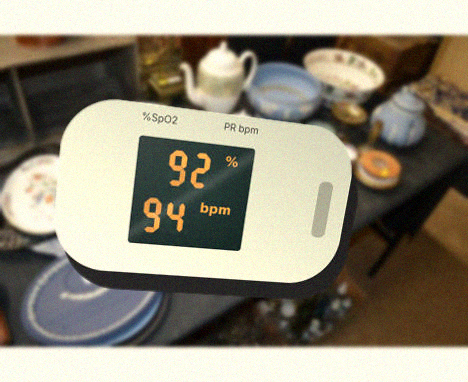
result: 92 %
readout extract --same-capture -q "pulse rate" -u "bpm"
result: 94 bpm
